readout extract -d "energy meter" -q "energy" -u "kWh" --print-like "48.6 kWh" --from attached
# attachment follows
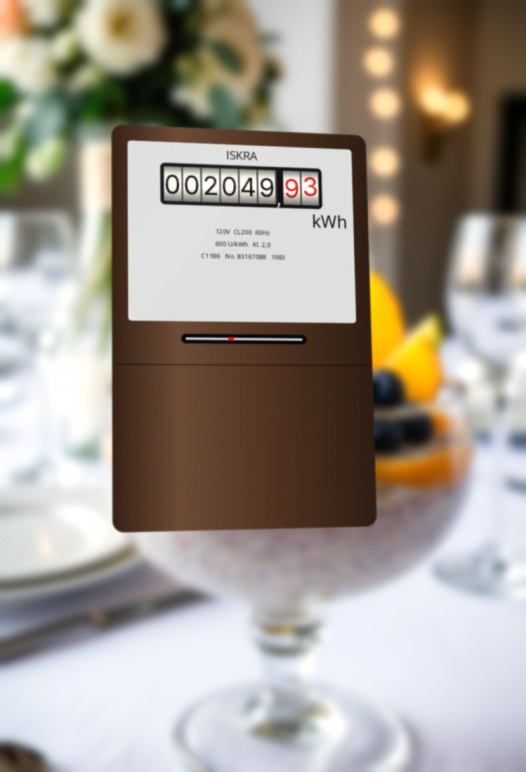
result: 2049.93 kWh
